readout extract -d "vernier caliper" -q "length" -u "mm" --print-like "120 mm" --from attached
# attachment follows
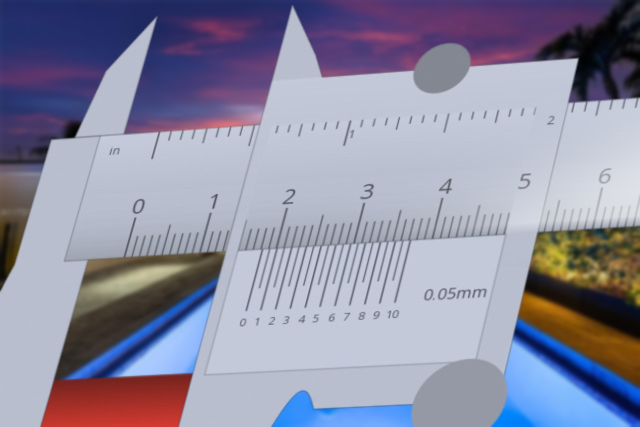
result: 18.2 mm
